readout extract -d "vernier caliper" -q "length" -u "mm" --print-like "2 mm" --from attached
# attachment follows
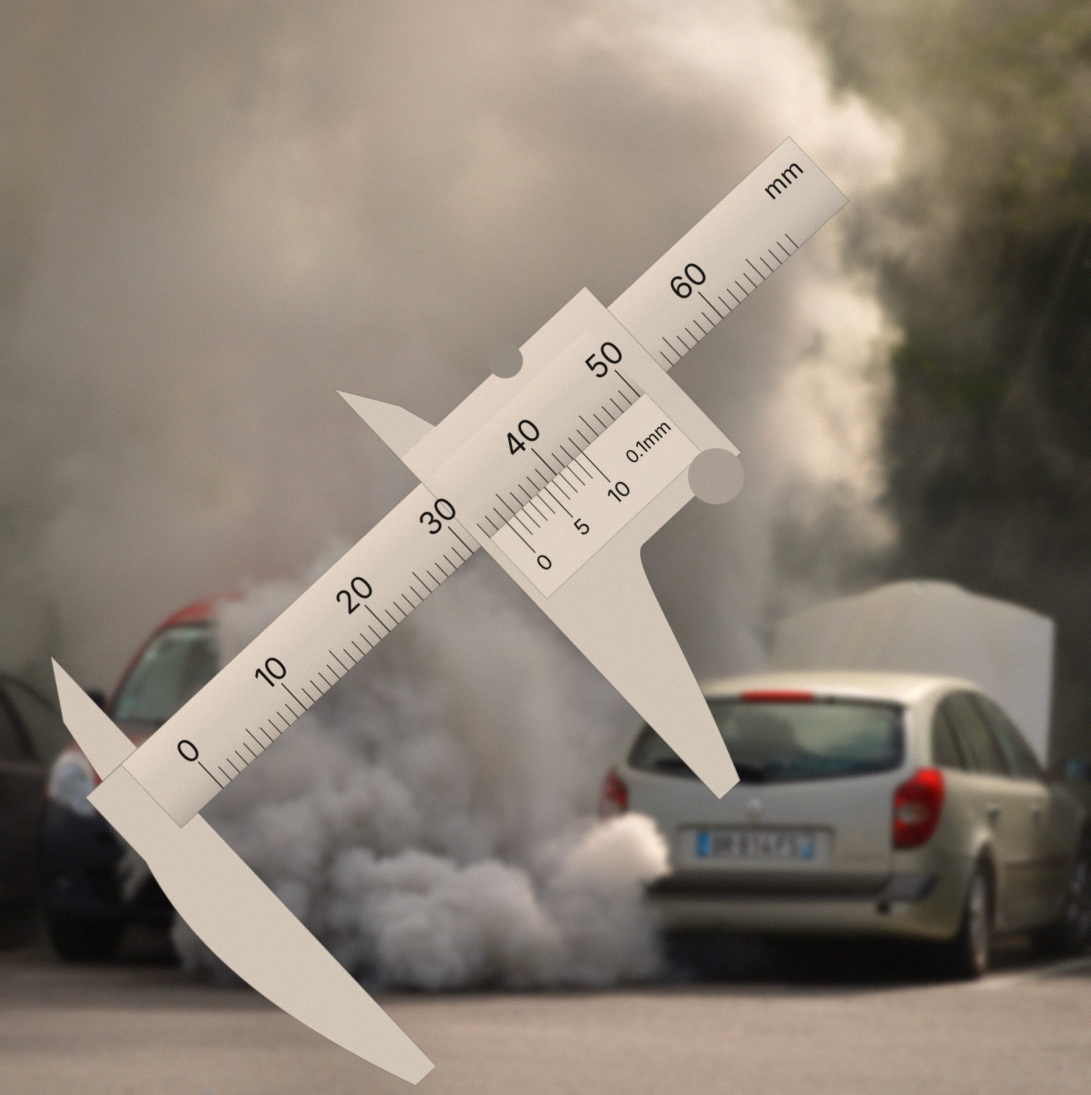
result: 34.0 mm
